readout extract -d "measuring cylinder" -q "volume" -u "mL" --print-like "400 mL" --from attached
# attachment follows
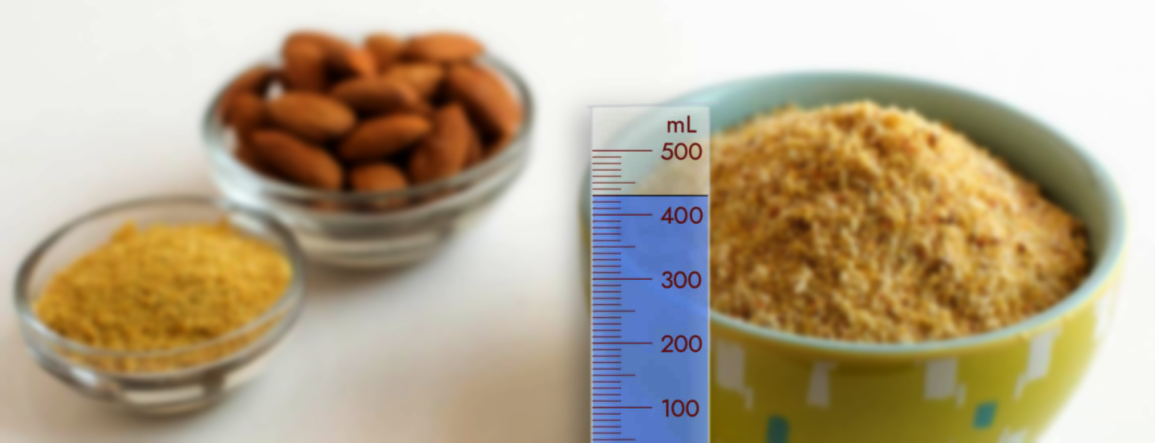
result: 430 mL
